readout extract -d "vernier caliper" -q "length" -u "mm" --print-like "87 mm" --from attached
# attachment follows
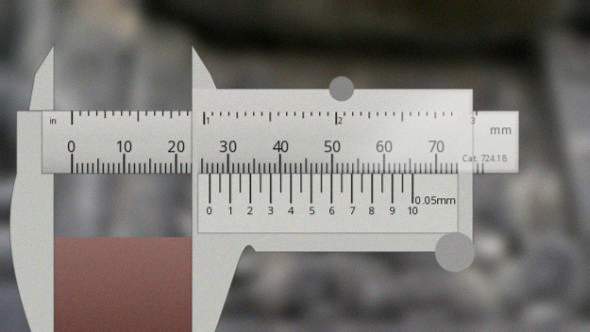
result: 26.5 mm
